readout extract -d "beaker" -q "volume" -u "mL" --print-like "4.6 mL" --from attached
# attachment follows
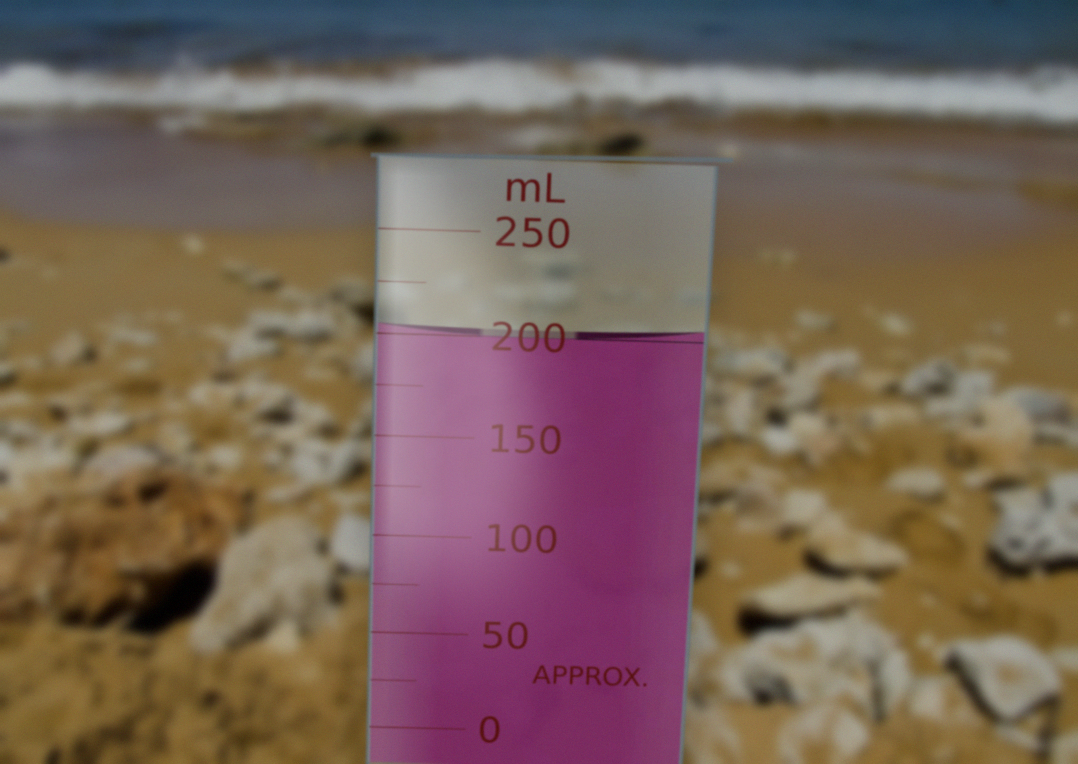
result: 200 mL
